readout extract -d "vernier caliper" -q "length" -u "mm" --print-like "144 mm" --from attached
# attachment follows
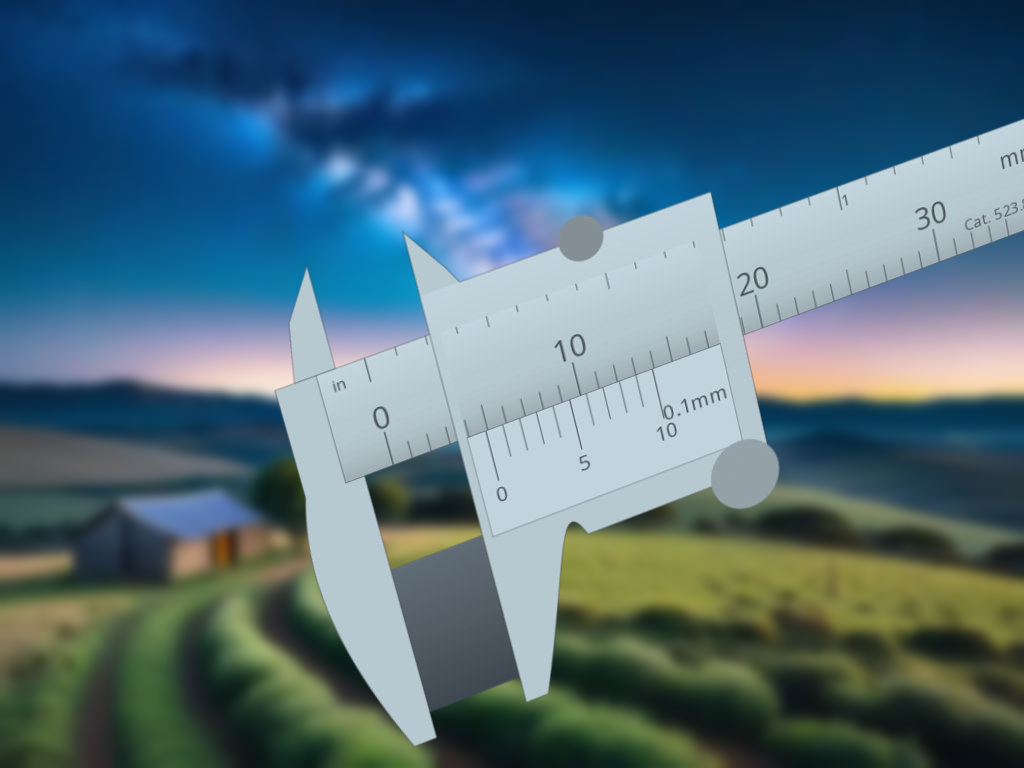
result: 4.9 mm
